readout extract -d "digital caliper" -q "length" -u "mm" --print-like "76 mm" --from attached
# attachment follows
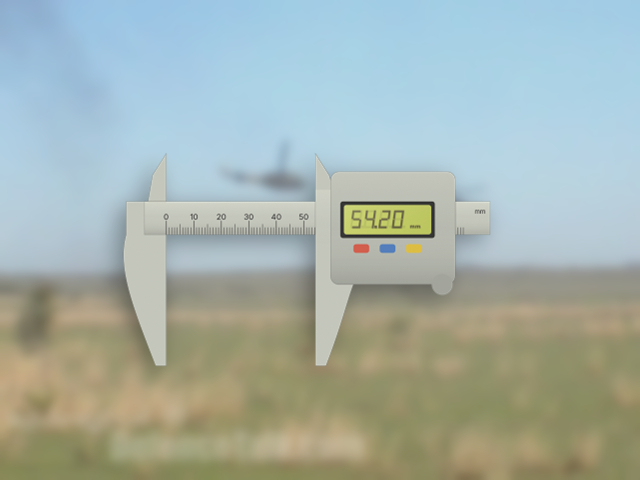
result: 54.20 mm
